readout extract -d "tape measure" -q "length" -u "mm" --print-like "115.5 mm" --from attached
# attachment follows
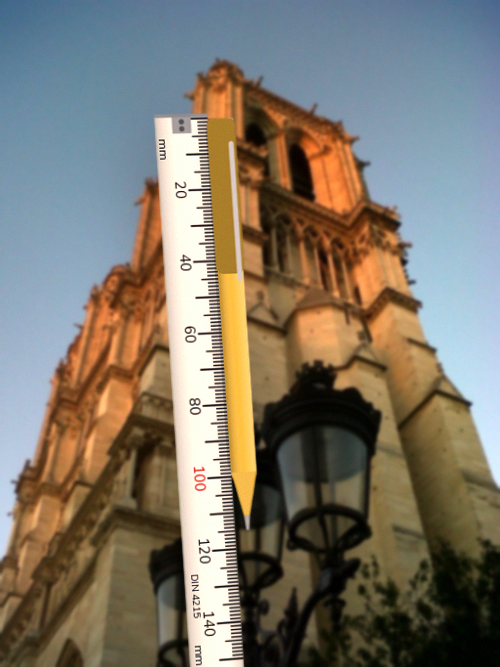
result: 115 mm
